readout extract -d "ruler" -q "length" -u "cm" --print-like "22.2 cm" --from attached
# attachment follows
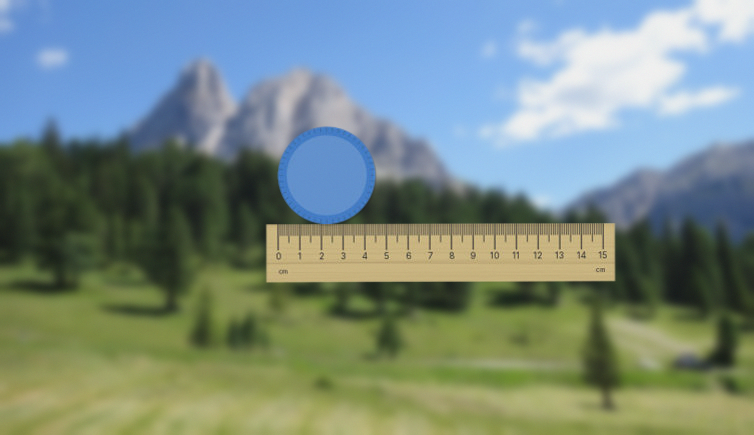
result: 4.5 cm
